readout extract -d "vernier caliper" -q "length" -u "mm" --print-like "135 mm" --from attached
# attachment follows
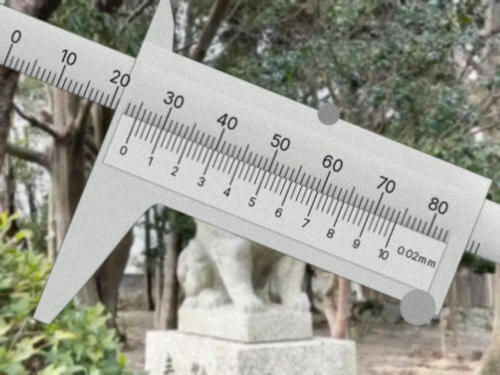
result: 25.0 mm
